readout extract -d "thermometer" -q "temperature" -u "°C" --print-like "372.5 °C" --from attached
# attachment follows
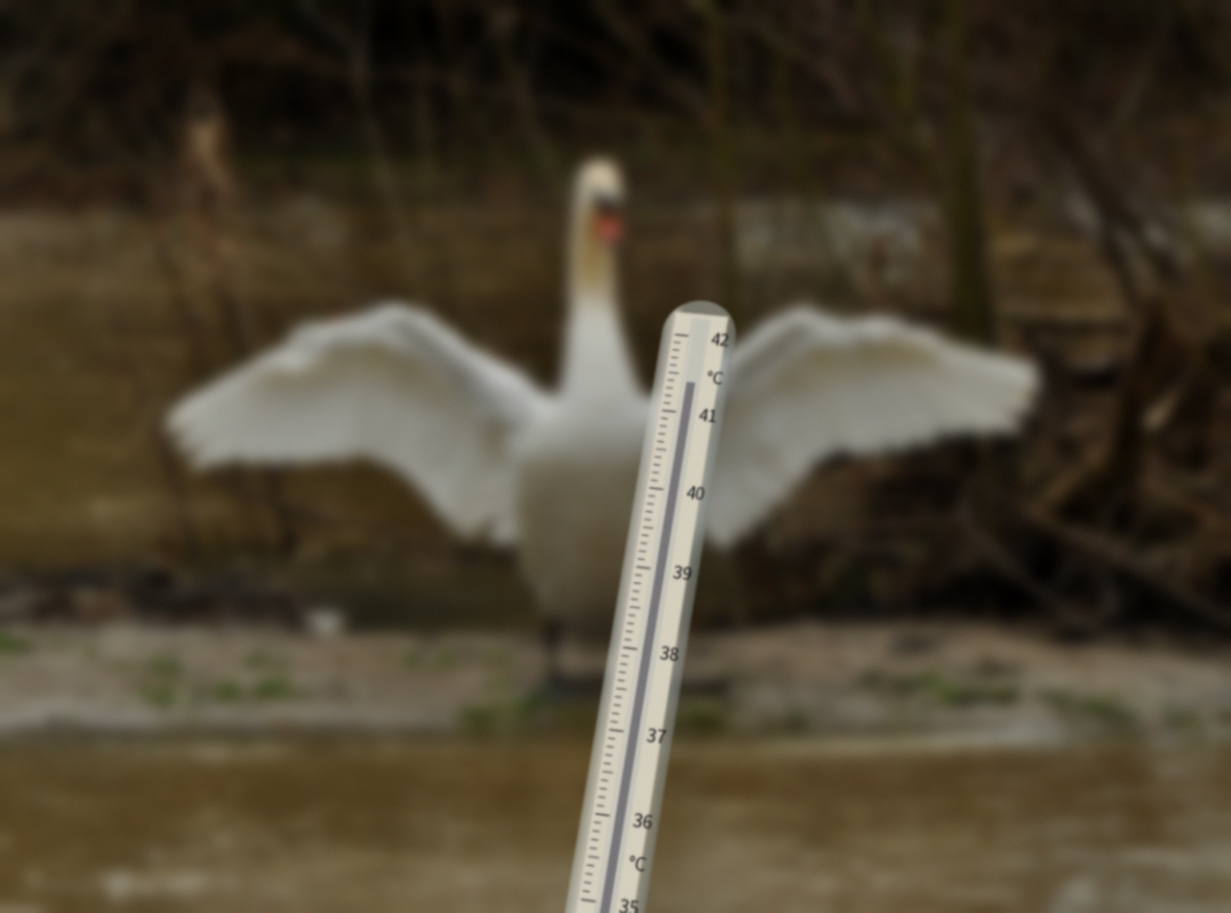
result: 41.4 °C
